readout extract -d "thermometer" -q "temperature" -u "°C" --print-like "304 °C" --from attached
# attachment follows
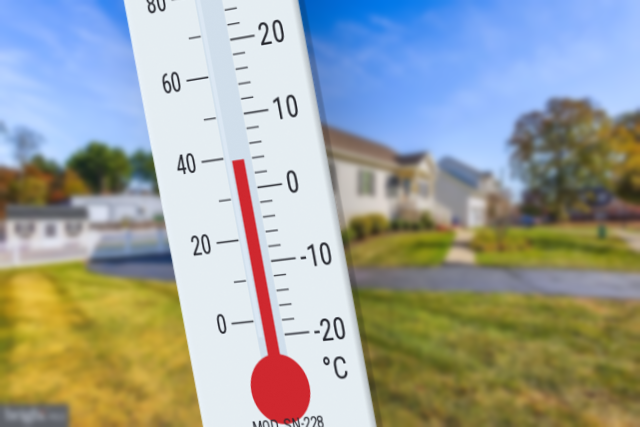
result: 4 °C
